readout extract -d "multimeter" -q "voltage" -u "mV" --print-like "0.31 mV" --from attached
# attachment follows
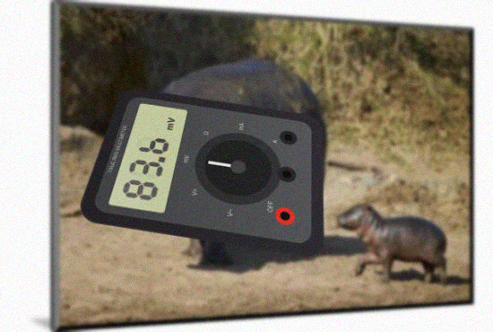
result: 83.6 mV
